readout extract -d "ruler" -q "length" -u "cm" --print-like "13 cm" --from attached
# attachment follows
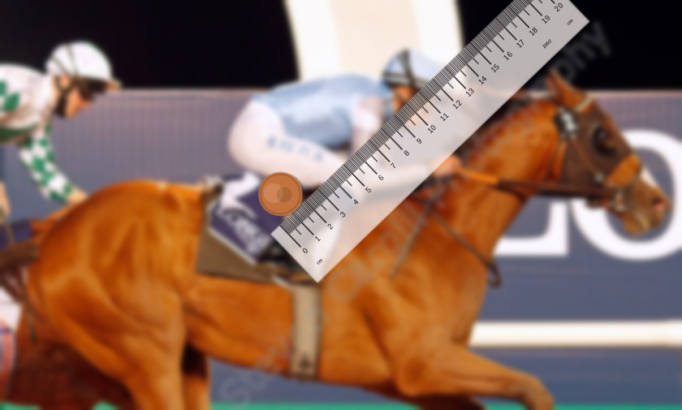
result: 2.5 cm
